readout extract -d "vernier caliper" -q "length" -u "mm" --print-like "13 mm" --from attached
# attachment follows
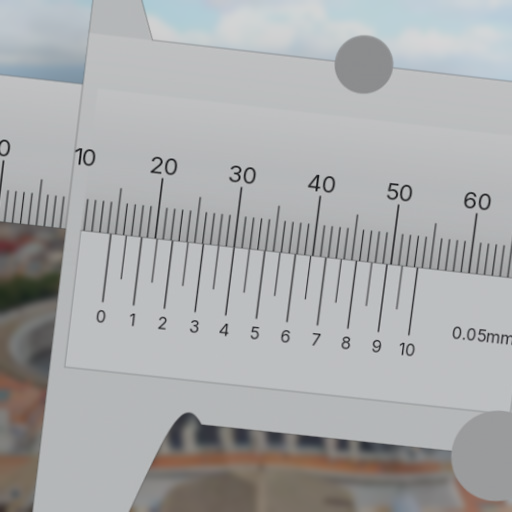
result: 14.4 mm
